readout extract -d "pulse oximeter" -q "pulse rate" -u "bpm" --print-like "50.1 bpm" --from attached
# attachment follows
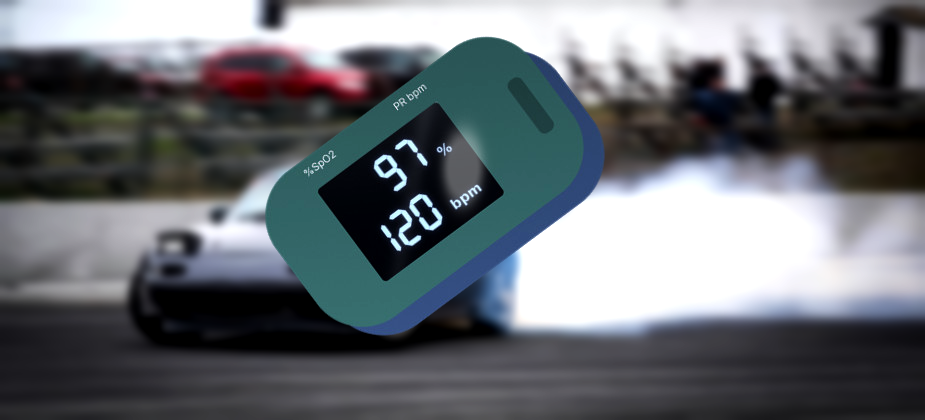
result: 120 bpm
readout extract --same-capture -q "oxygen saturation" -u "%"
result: 97 %
